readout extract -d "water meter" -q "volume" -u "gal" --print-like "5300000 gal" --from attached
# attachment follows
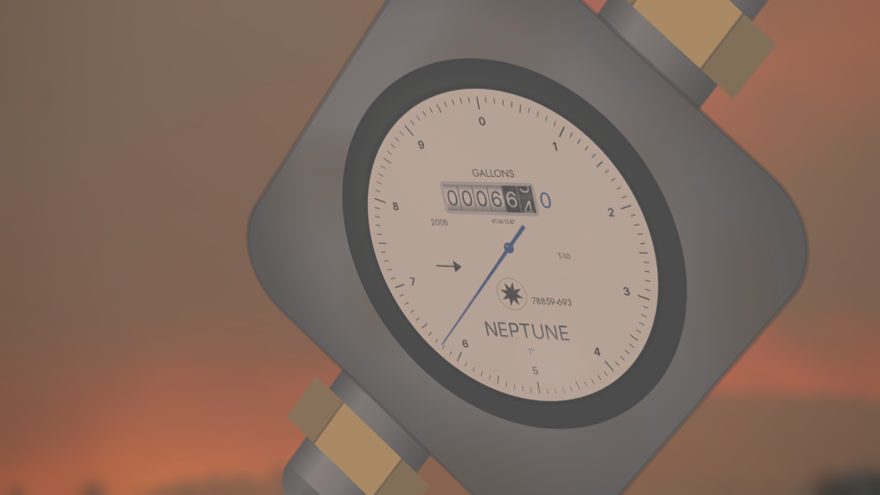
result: 6636.2 gal
